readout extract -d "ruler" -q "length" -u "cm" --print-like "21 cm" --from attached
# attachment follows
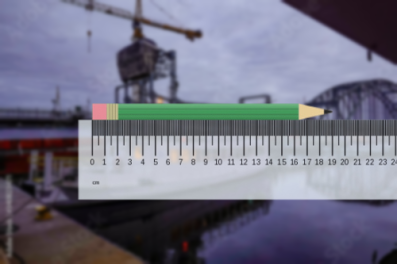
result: 19 cm
